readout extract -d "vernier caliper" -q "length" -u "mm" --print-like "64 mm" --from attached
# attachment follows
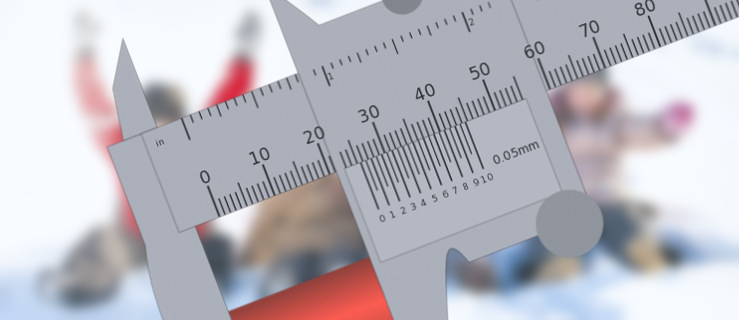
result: 25.6 mm
